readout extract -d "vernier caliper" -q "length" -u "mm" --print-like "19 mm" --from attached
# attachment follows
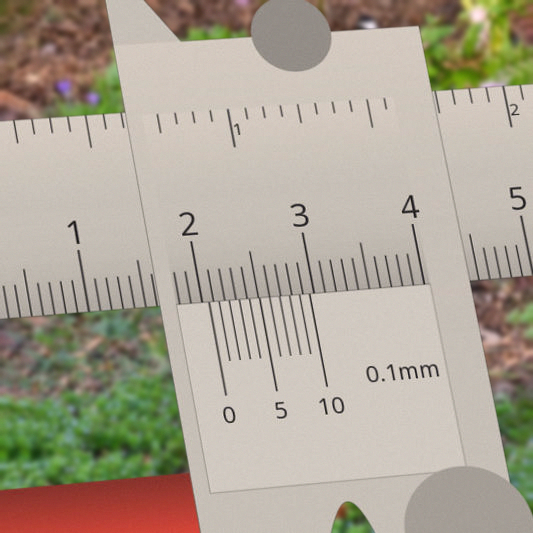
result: 20.6 mm
